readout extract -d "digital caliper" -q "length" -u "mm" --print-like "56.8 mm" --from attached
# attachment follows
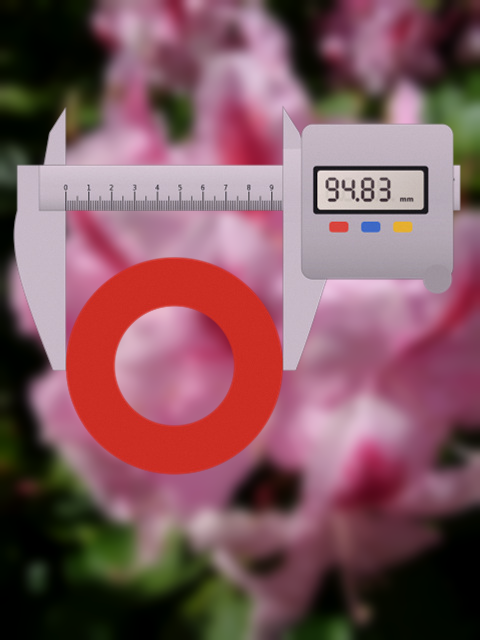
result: 94.83 mm
